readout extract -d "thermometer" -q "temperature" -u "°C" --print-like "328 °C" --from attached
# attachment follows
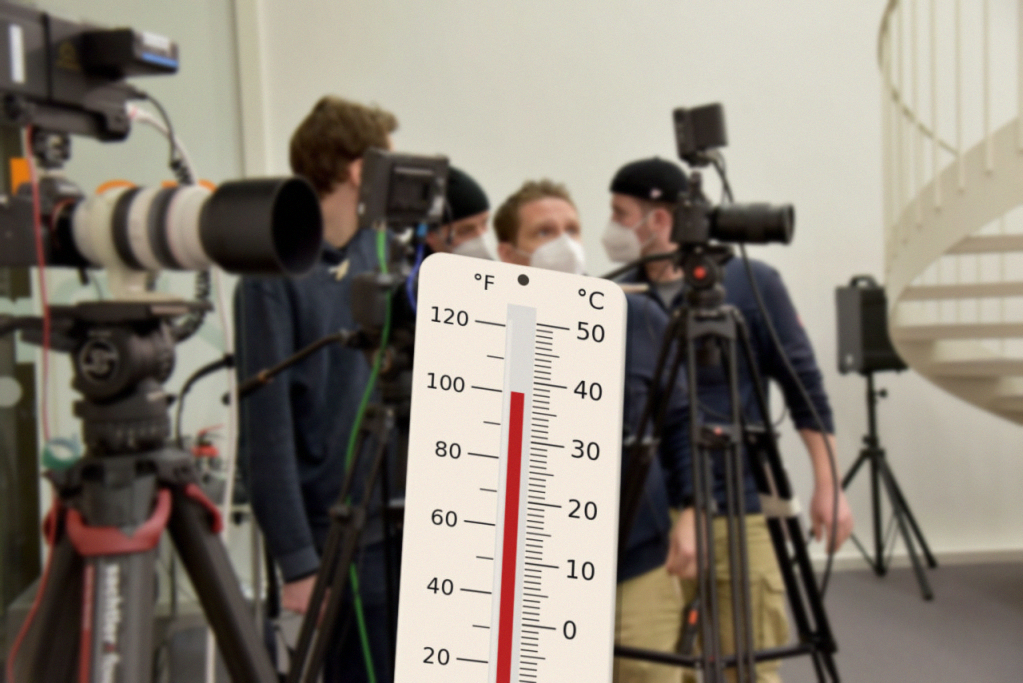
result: 38 °C
